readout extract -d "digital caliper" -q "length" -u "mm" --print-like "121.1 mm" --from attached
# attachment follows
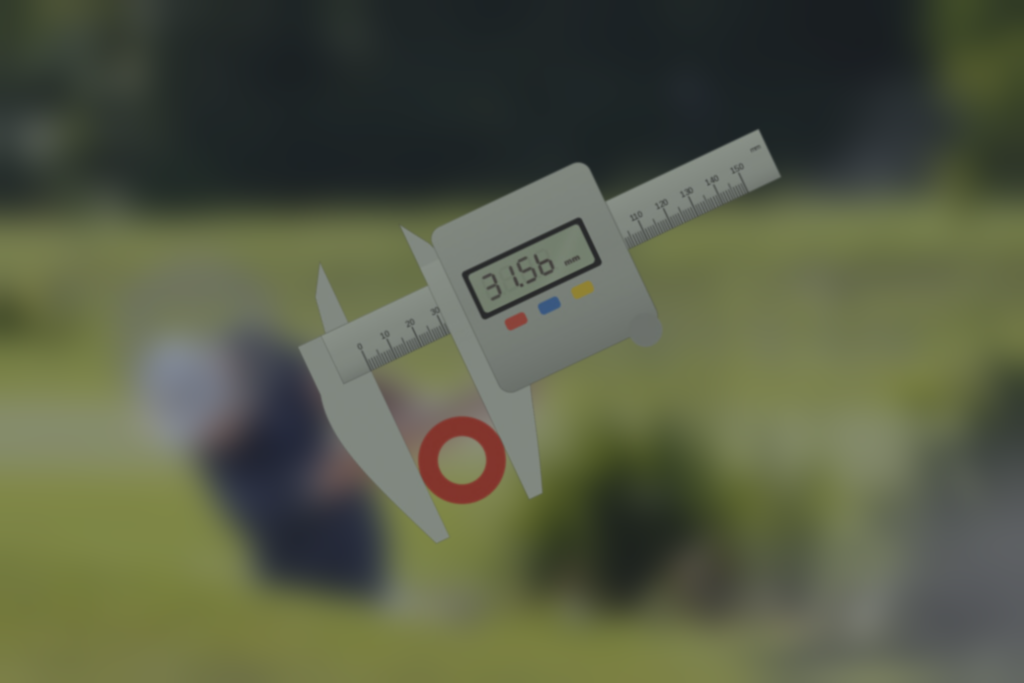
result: 31.56 mm
